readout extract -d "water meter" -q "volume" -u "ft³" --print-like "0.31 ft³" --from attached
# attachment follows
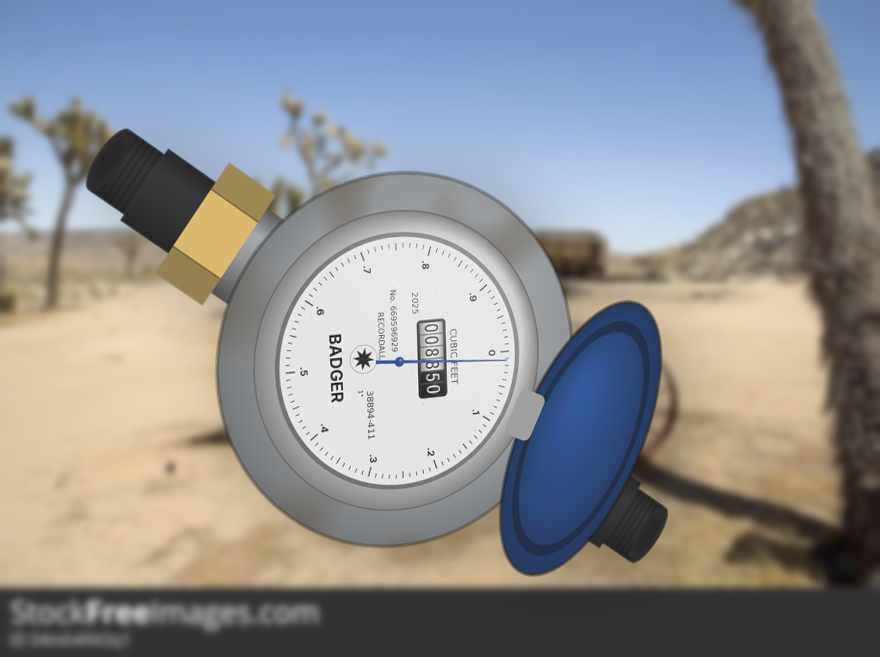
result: 8850.01 ft³
